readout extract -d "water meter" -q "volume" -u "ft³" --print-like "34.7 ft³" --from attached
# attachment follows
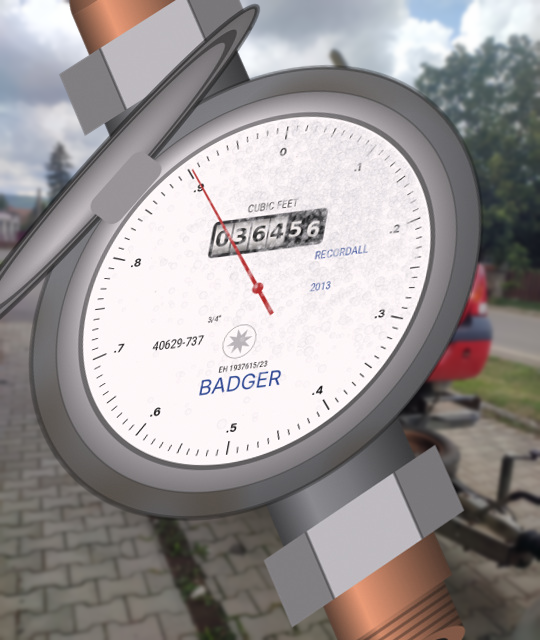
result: 36455.90 ft³
